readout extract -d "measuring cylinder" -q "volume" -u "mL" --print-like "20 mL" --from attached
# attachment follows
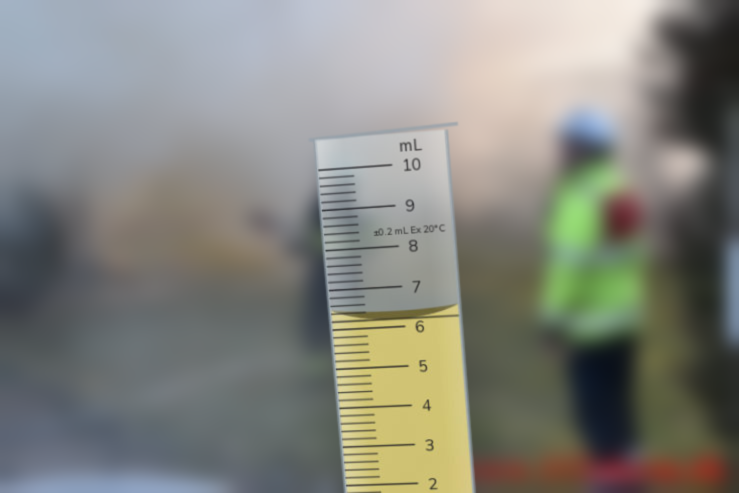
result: 6.2 mL
